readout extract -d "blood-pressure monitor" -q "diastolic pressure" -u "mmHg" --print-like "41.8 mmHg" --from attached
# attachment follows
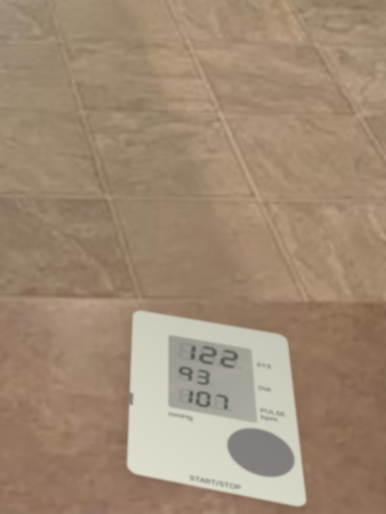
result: 93 mmHg
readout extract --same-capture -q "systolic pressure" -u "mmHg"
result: 122 mmHg
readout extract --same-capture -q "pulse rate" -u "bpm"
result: 107 bpm
